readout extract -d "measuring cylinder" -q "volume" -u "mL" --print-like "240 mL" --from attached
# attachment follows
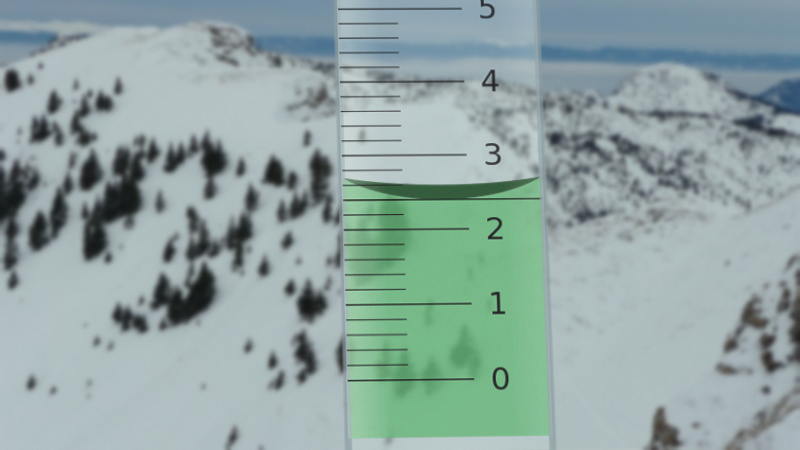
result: 2.4 mL
